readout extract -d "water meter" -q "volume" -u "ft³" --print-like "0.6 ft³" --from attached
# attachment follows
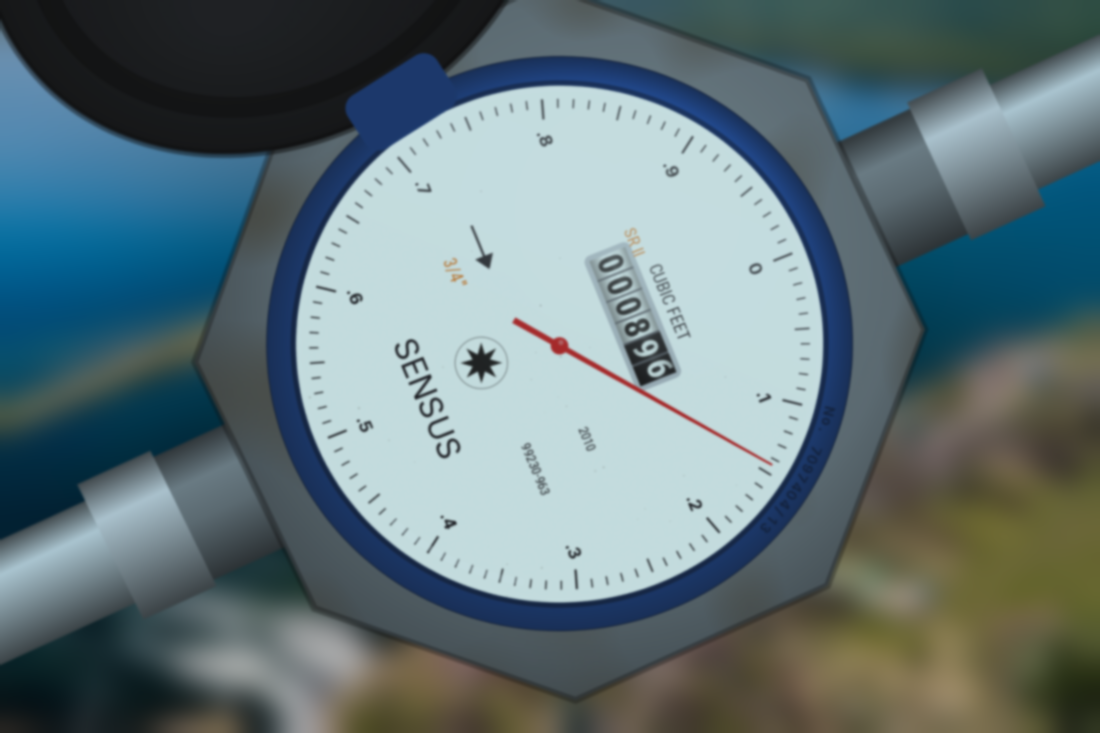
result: 896.14 ft³
